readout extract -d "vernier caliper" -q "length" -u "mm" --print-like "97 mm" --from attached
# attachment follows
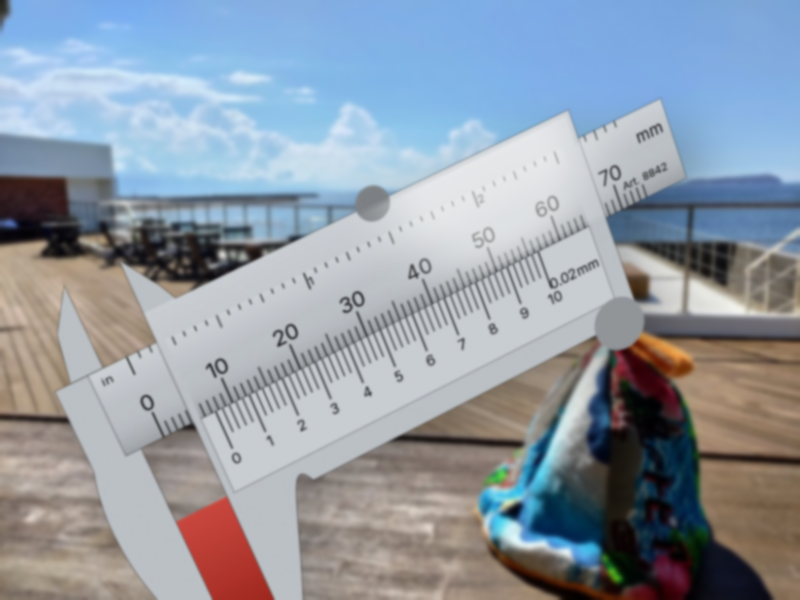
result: 7.5 mm
